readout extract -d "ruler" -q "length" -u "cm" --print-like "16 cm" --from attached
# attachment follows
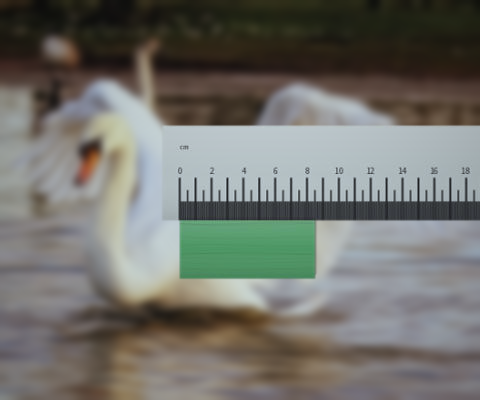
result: 8.5 cm
